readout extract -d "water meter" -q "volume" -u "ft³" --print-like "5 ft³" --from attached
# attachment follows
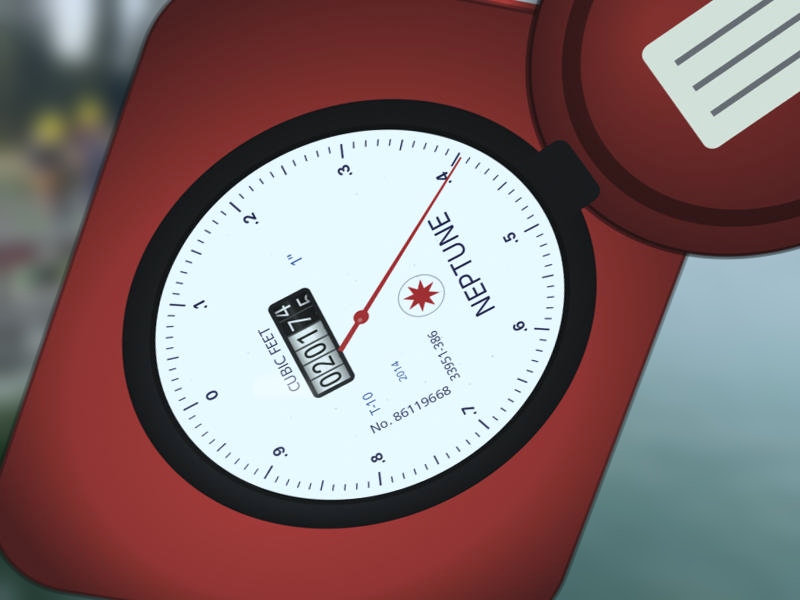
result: 20174.40 ft³
